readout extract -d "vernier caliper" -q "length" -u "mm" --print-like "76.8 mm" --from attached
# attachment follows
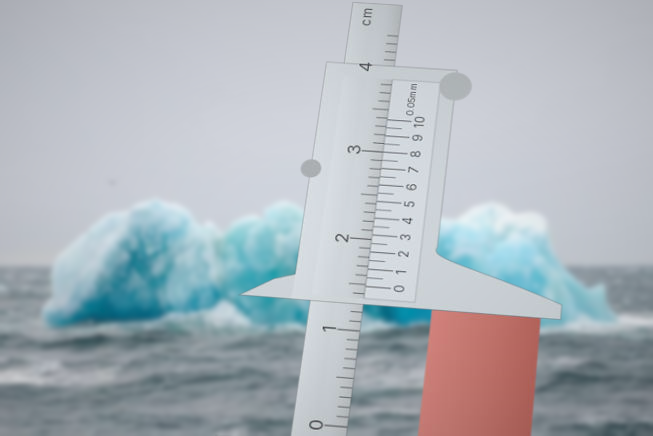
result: 14.8 mm
